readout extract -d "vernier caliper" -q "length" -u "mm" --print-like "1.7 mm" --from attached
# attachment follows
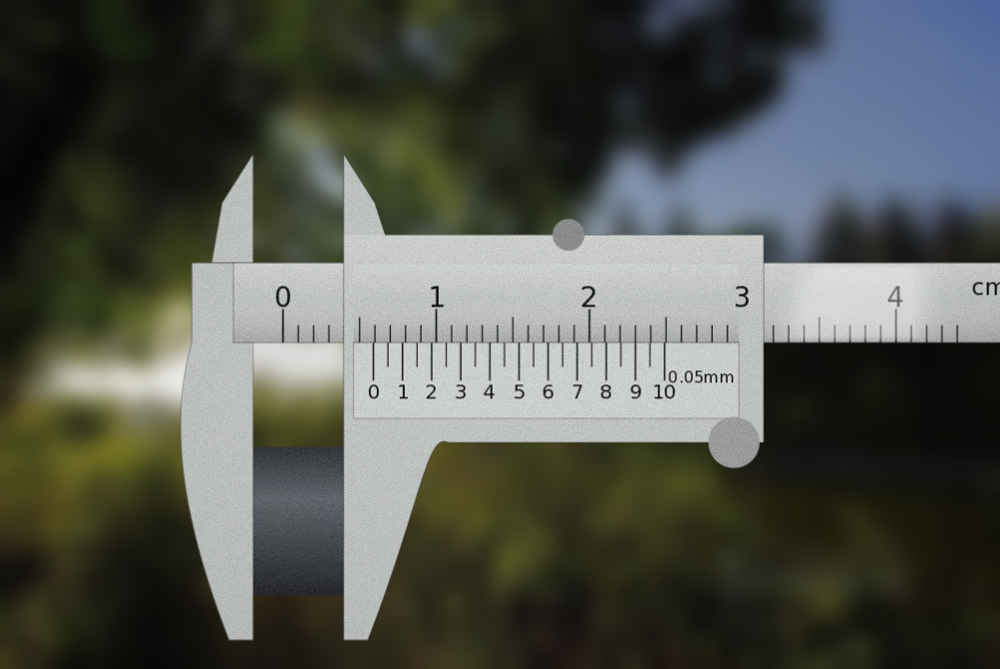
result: 5.9 mm
